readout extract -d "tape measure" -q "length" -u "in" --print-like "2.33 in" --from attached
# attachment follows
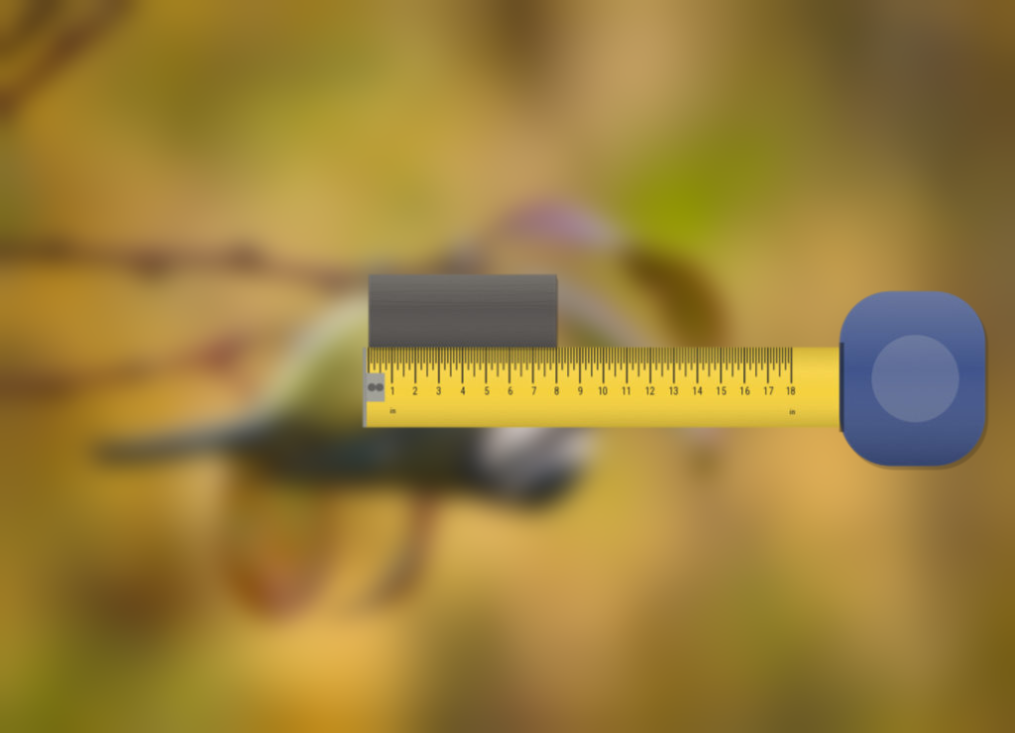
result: 8 in
